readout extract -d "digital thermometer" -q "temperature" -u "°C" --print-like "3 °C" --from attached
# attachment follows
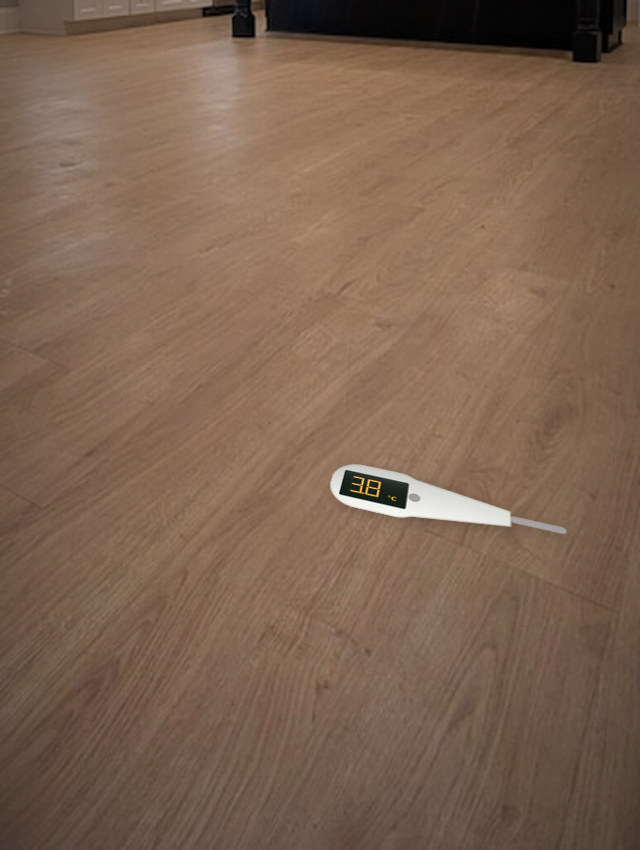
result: 3.8 °C
